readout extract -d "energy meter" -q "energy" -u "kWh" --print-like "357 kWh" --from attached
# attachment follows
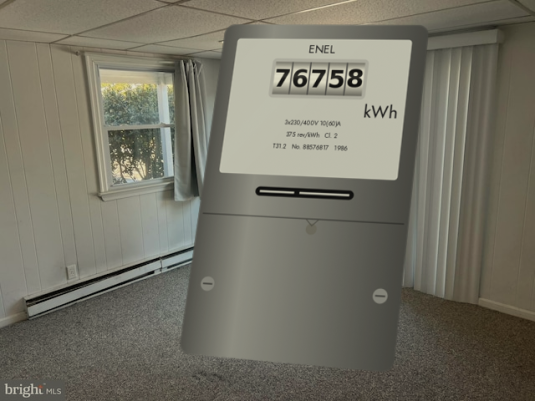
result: 76758 kWh
